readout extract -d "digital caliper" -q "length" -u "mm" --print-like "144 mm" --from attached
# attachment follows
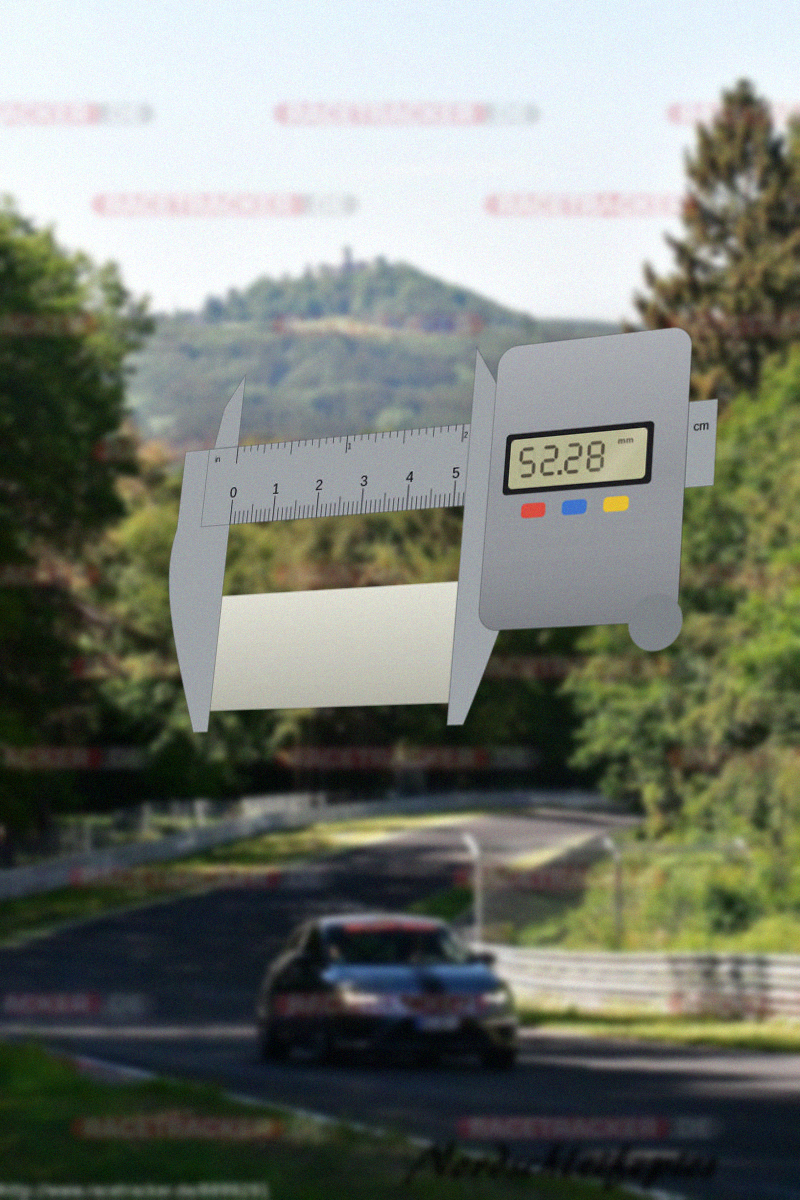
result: 52.28 mm
